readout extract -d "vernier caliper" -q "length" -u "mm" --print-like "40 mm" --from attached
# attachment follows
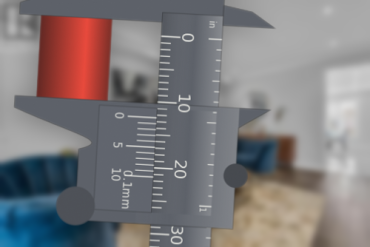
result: 12.4 mm
